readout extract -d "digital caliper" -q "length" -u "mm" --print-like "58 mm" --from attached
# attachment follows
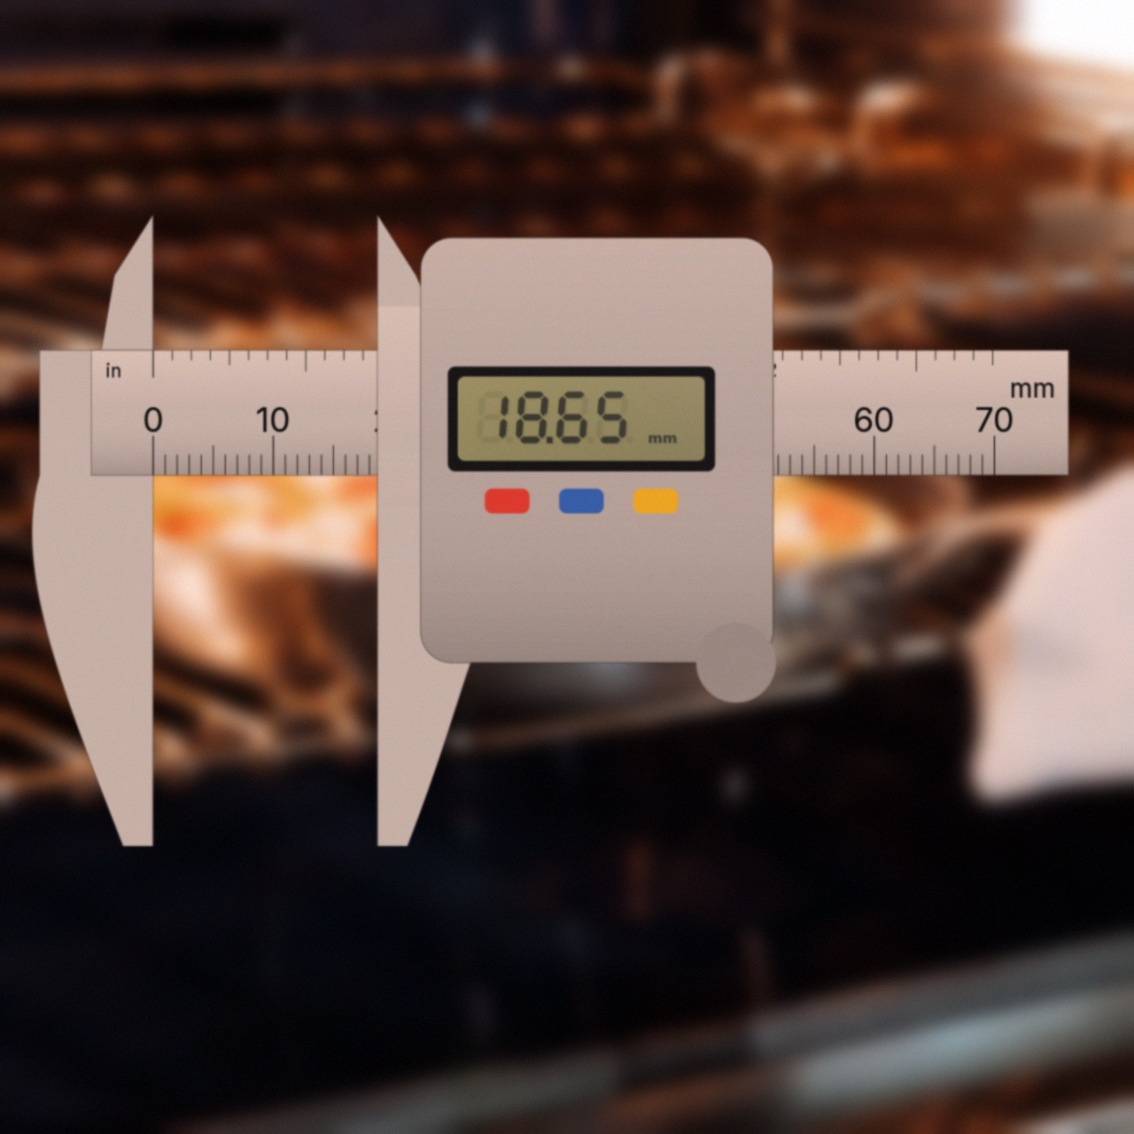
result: 18.65 mm
